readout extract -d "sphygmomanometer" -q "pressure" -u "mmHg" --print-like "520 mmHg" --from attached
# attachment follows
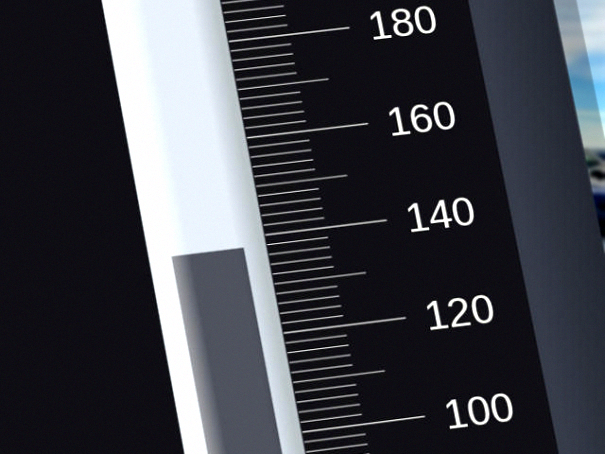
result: 138 mmHg
